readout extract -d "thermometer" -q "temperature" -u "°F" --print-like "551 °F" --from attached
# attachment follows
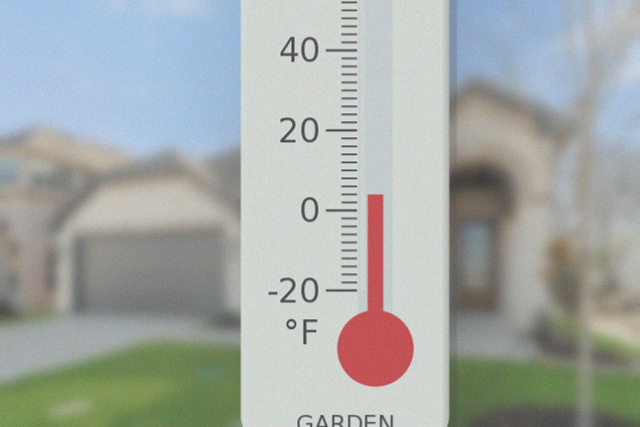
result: 4 °F
